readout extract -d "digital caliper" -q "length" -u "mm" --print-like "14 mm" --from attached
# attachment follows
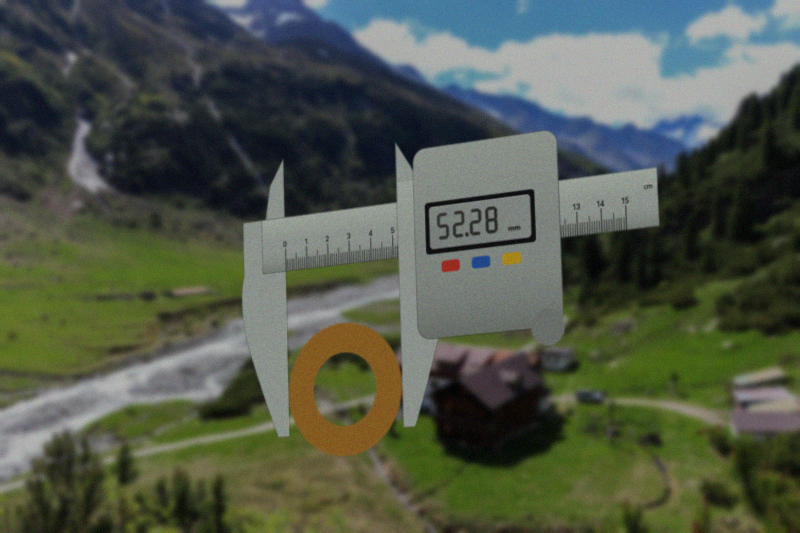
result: 52.28 mm
